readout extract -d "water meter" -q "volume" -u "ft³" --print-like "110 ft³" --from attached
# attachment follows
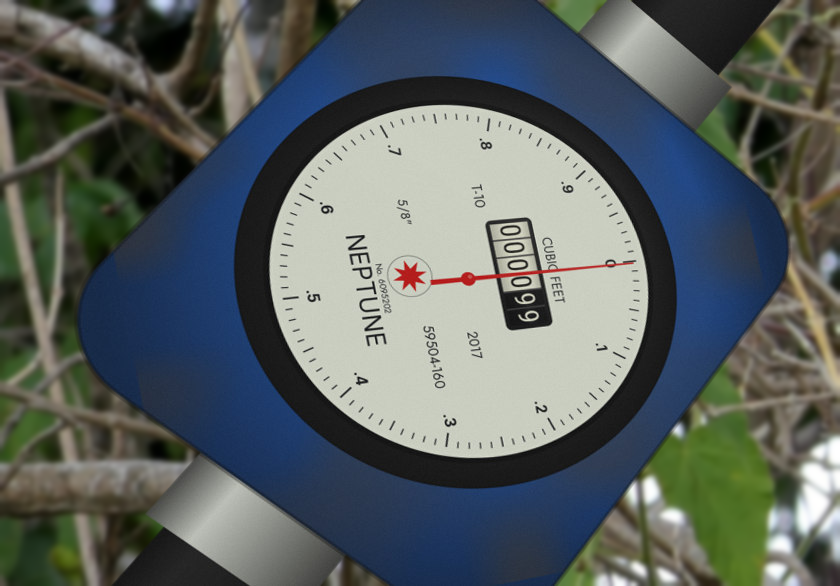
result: 99.00 ft³
